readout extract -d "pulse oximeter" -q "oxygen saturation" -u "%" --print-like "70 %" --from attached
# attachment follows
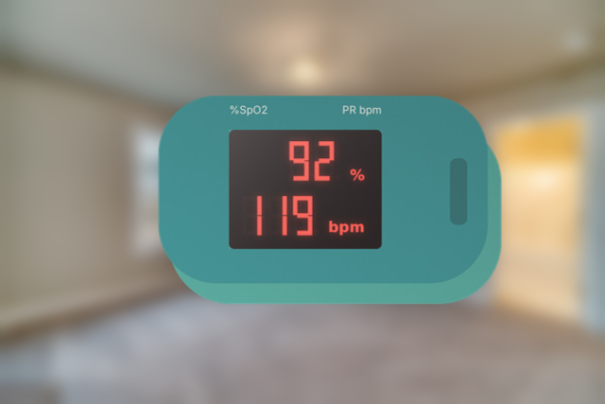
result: 92 %
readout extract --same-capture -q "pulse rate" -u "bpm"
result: 119 bpm
